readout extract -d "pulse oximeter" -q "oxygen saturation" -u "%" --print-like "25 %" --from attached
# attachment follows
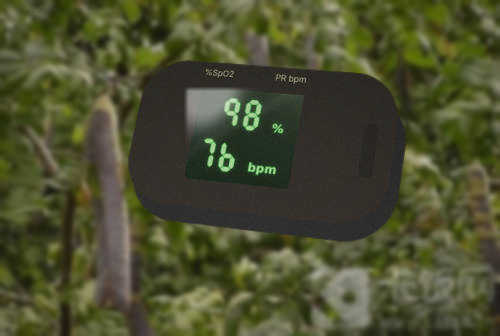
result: 98 %
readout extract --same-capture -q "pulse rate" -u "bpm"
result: 76 bpm
